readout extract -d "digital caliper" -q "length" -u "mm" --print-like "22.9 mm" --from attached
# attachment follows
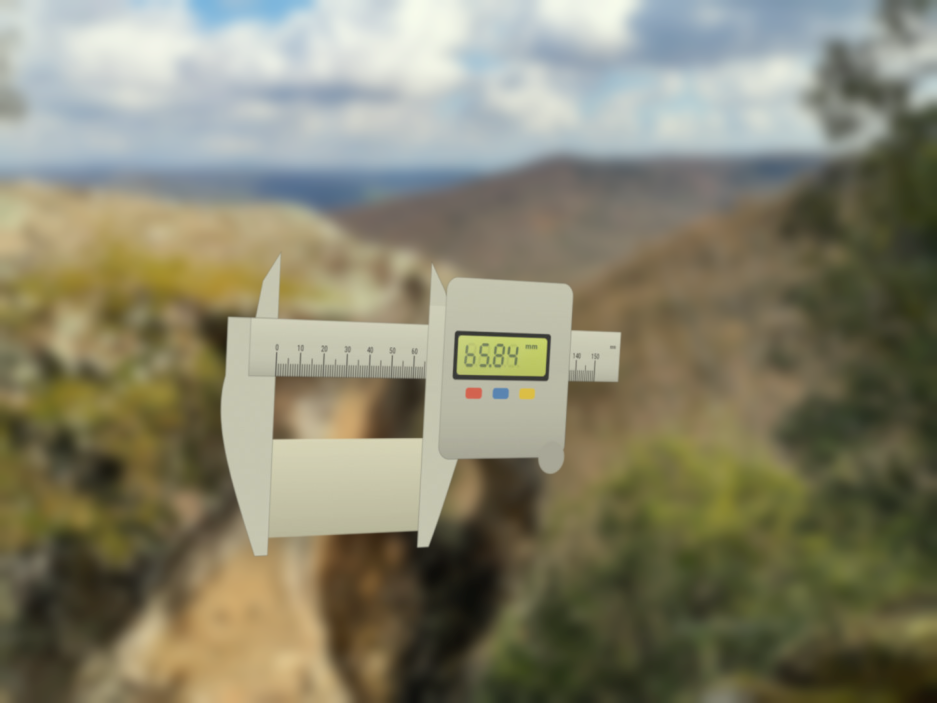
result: 65.84 mm
